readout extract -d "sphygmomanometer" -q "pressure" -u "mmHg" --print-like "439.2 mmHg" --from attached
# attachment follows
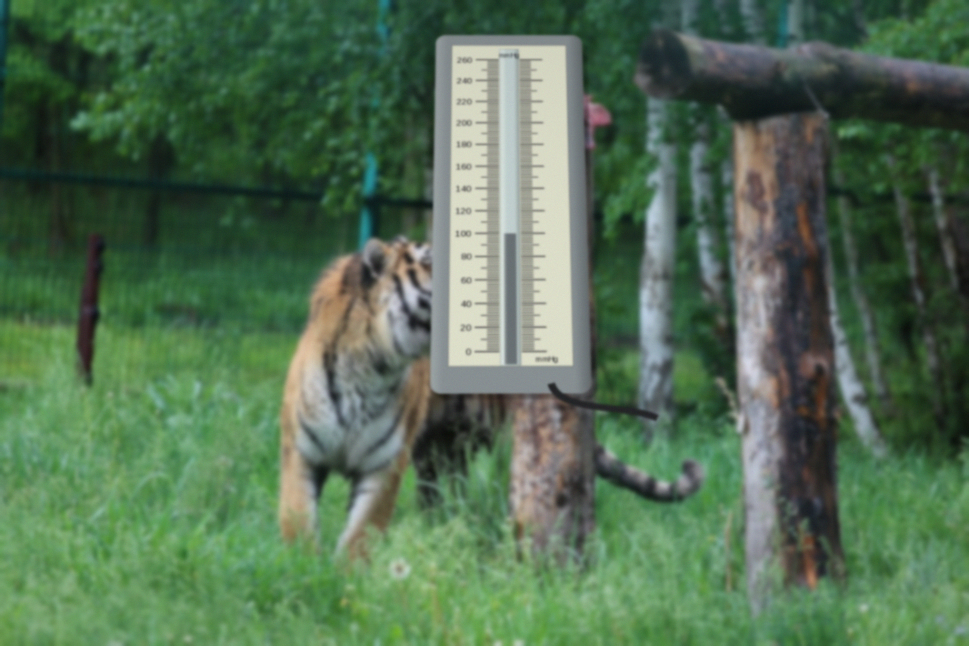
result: 100 mmHg
